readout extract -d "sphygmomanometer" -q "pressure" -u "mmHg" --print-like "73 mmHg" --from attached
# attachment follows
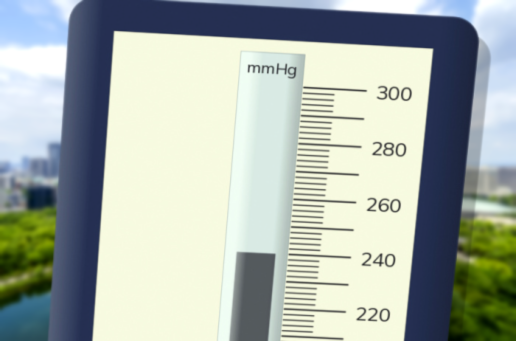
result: 240 mmHg
